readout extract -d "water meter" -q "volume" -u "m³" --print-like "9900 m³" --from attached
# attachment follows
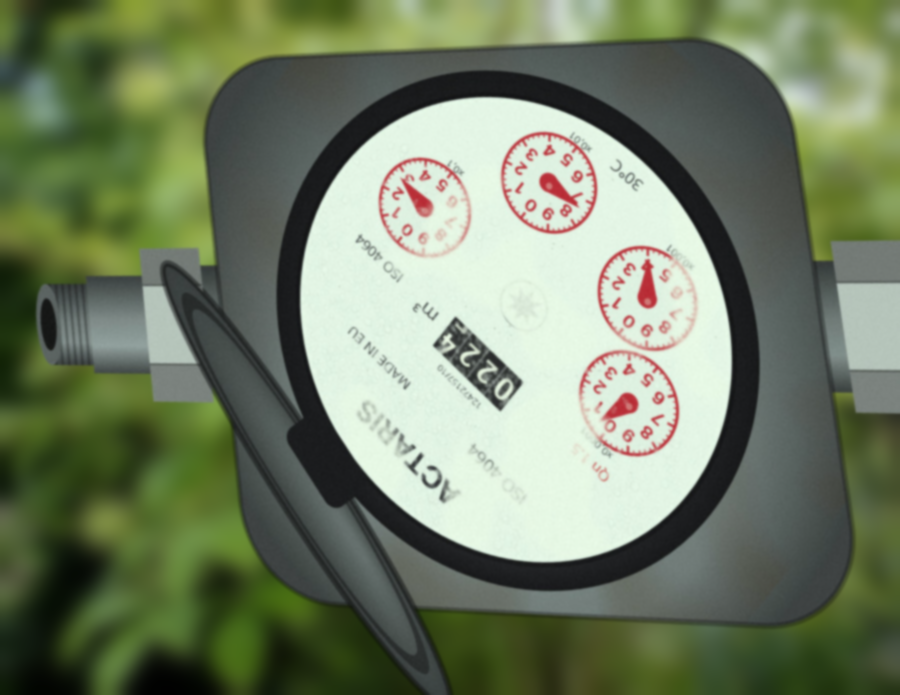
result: 224.2740 m³
